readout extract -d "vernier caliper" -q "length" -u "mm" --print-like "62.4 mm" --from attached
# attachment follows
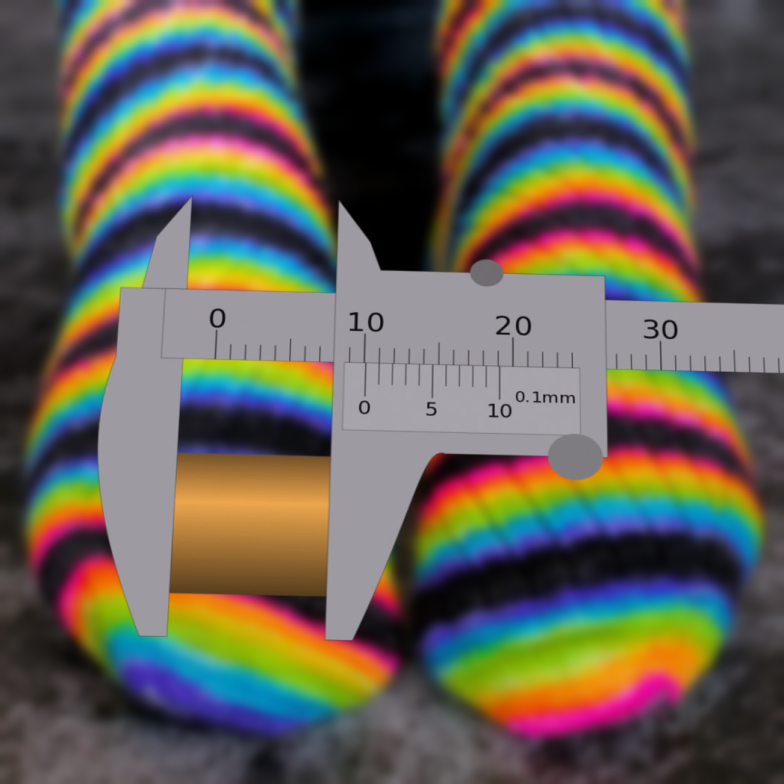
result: 10.1 mm
